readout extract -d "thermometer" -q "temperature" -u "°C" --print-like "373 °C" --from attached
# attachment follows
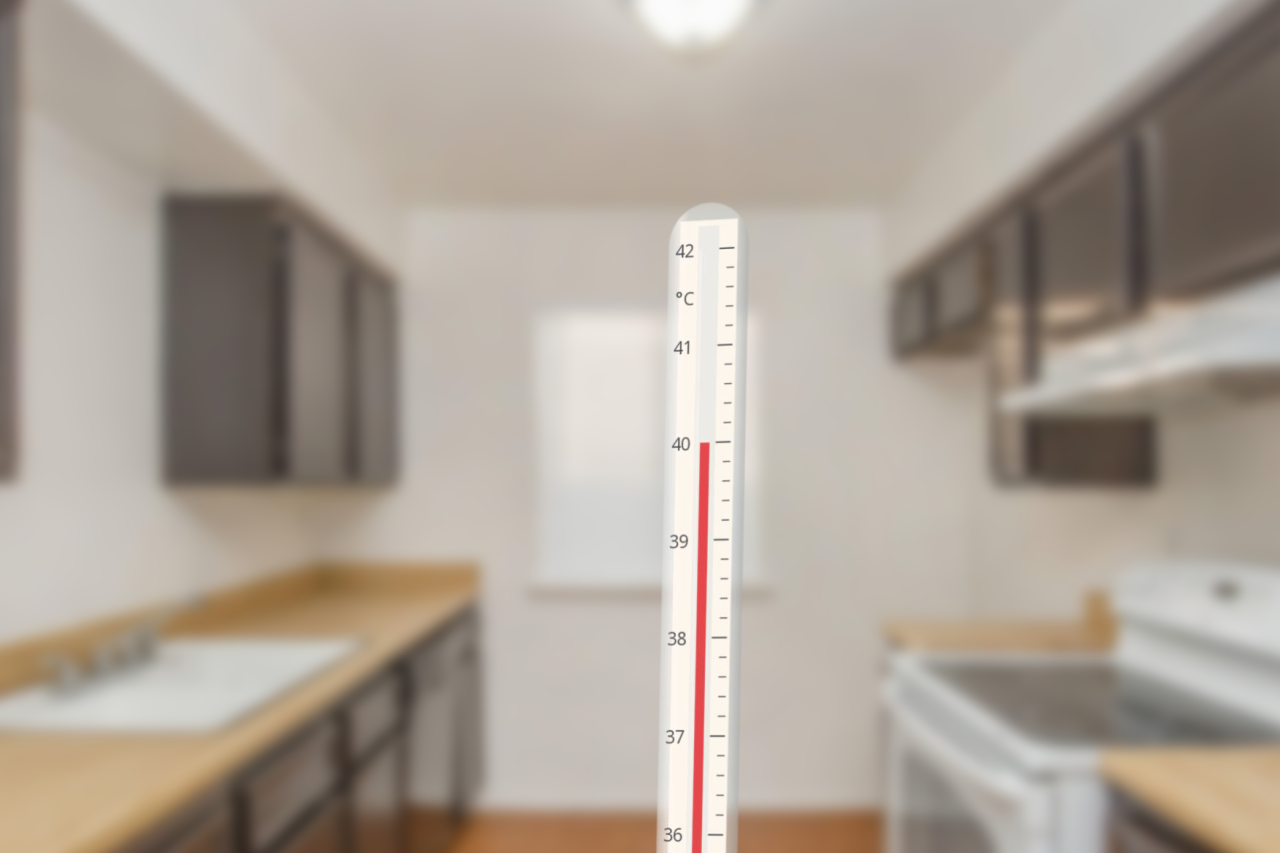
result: 40 °C
